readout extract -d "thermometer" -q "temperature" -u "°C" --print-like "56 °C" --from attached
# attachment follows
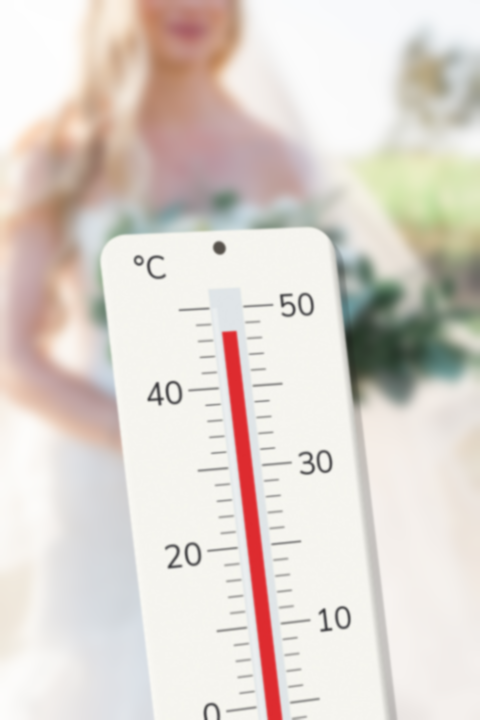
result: 47 °C
